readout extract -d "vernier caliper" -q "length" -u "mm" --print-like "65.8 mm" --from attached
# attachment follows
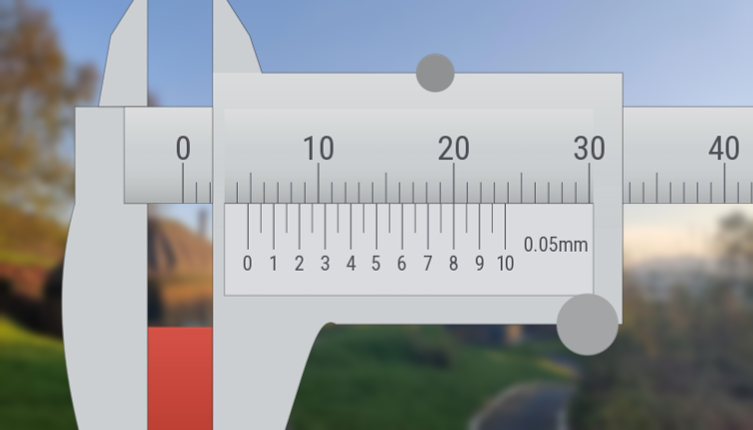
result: 4.8 mm
